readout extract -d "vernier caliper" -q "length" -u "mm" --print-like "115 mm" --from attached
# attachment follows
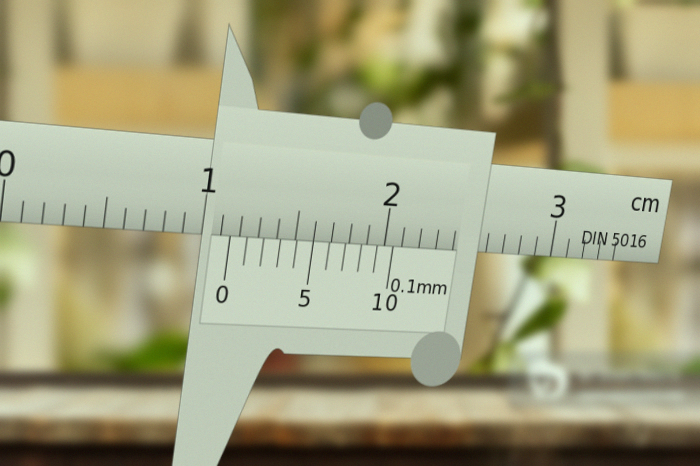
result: 11.5 mm
